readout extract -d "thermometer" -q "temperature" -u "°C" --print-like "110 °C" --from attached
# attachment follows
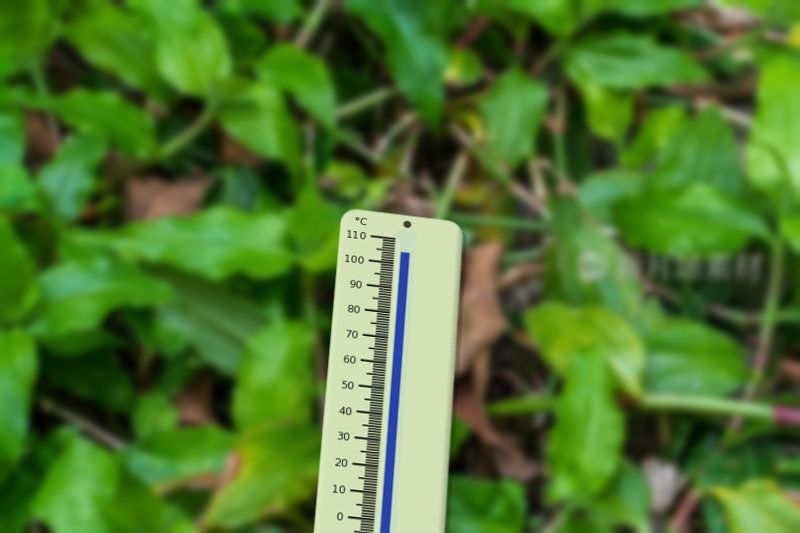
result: 105 °C
